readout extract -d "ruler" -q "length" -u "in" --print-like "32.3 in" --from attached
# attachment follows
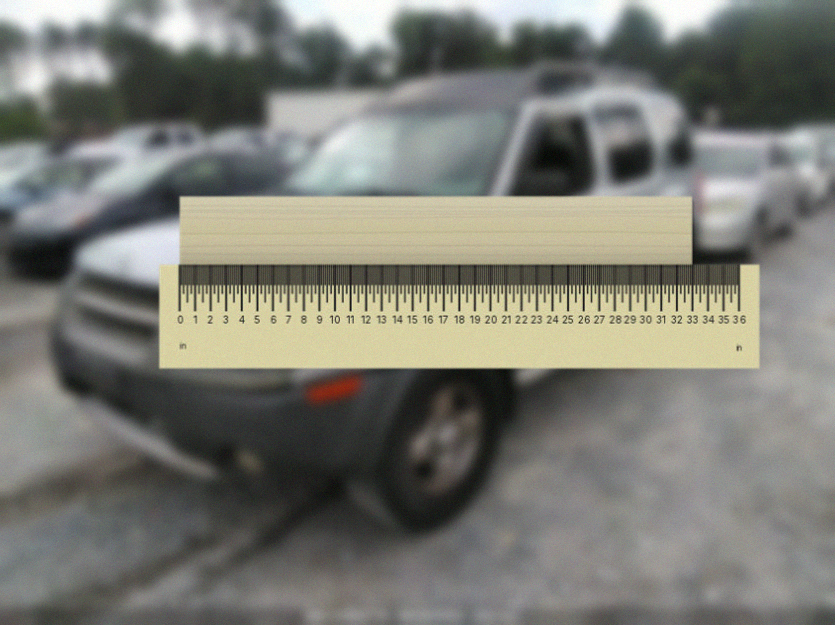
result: 33 in
